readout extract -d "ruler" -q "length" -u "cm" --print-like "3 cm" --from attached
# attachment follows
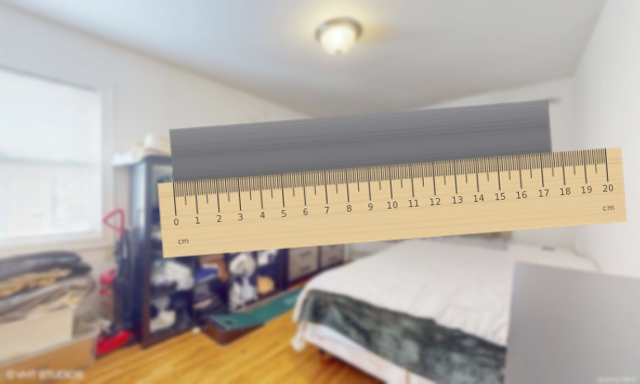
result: 17.5 cm
